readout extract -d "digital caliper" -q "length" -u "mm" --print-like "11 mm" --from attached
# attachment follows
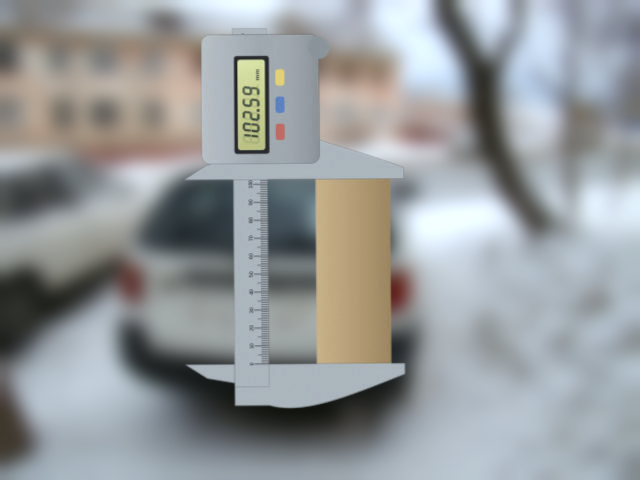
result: 102.59 mm
